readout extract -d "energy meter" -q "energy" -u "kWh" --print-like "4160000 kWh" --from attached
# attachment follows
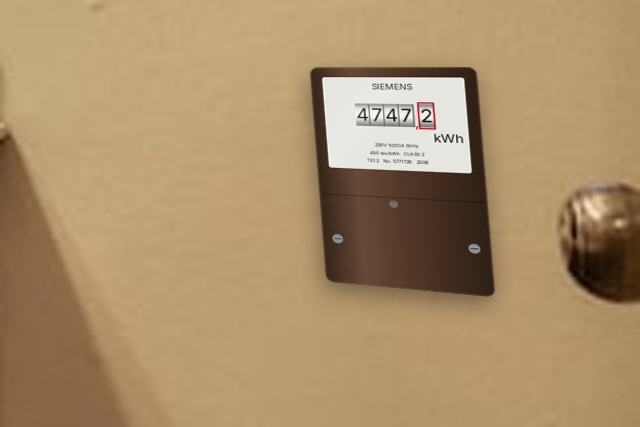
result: 4747.2 kWh
